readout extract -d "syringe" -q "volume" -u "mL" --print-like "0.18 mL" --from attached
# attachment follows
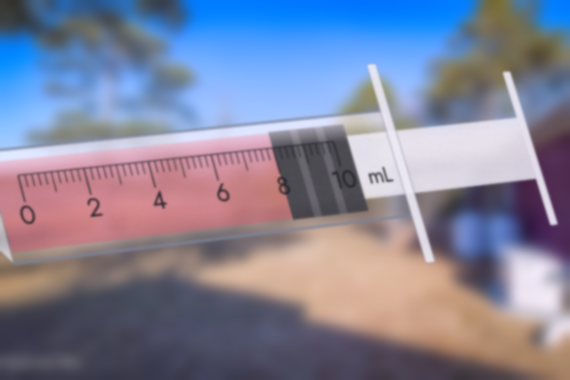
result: 8 mL
